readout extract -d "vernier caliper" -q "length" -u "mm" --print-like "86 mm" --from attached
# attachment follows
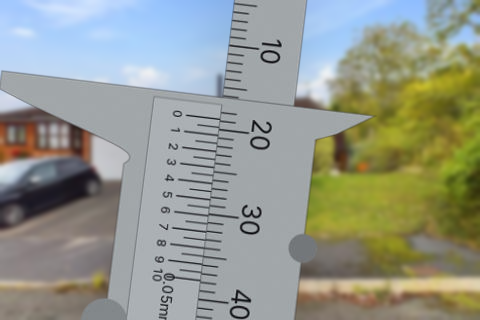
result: 18.8 mm
